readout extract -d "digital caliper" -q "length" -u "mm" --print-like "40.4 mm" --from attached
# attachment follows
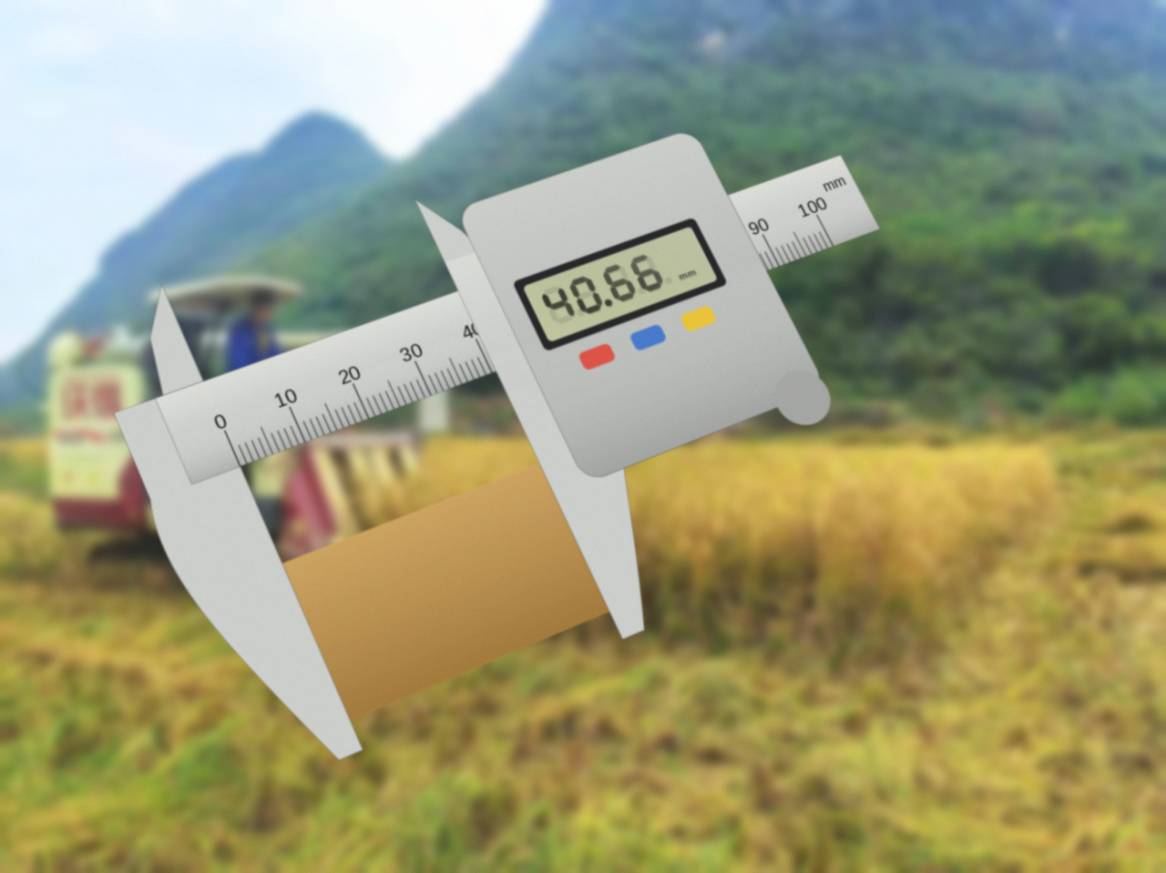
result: 40.66 mm
